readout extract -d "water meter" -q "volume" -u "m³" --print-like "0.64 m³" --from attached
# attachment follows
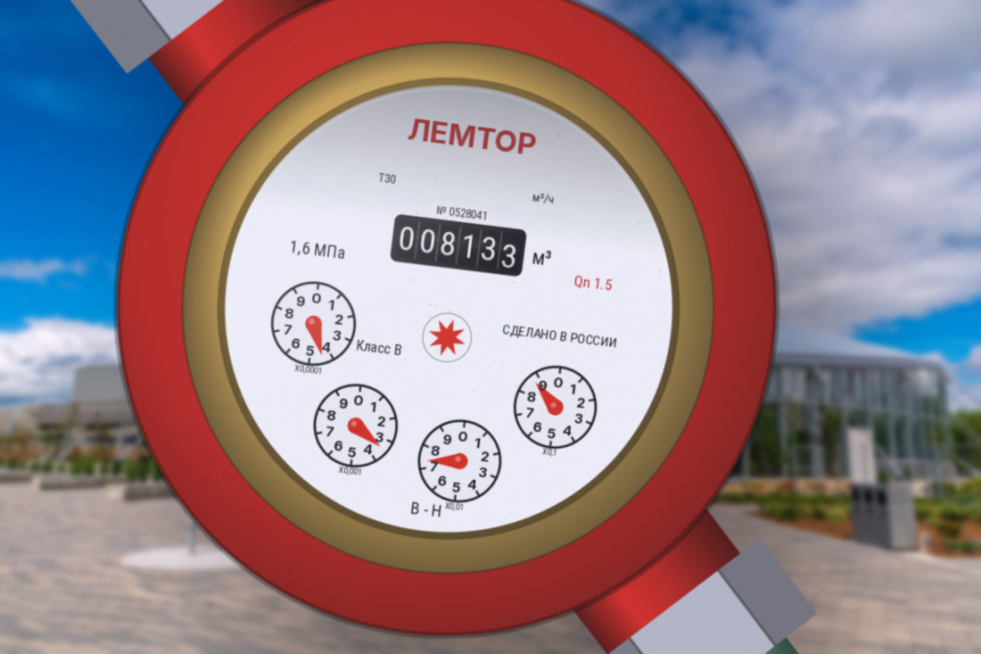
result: 8132.8734 m³
